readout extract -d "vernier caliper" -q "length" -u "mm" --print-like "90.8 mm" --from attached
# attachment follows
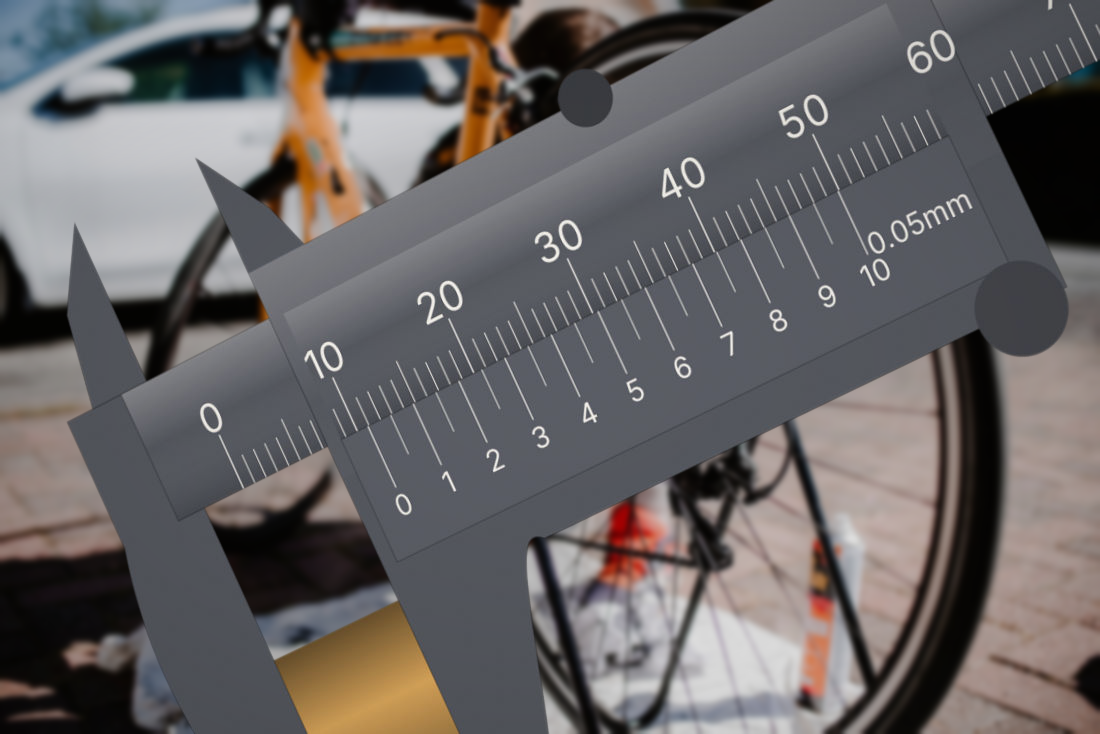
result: 10.9 mm
